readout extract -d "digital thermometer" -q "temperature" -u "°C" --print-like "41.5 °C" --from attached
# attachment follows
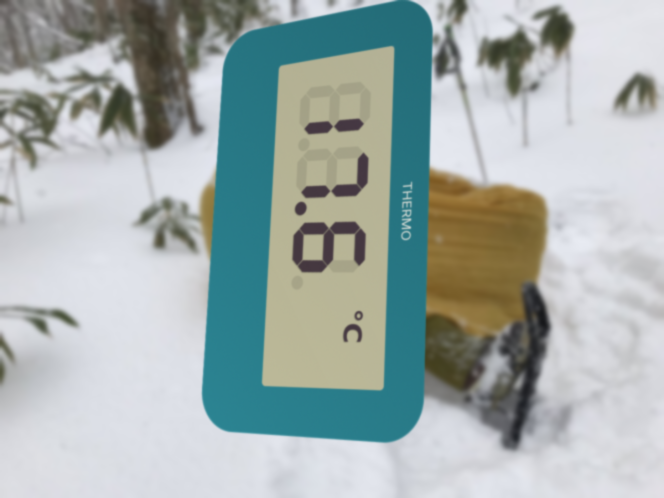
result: 17.6 °C
